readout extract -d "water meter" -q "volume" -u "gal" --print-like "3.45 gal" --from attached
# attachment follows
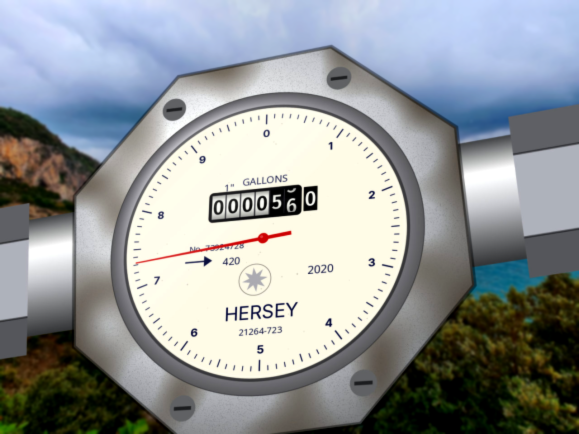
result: 557.3 gal
